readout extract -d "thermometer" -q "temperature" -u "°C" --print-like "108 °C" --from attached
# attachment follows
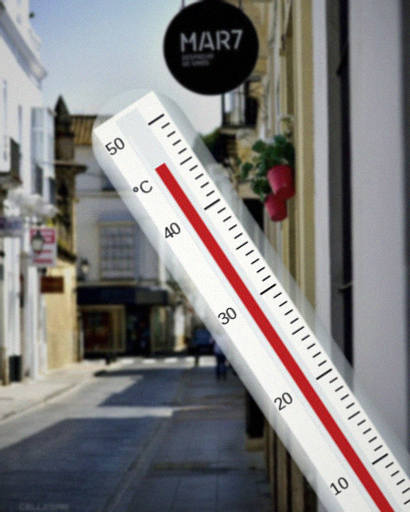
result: 46 °C
